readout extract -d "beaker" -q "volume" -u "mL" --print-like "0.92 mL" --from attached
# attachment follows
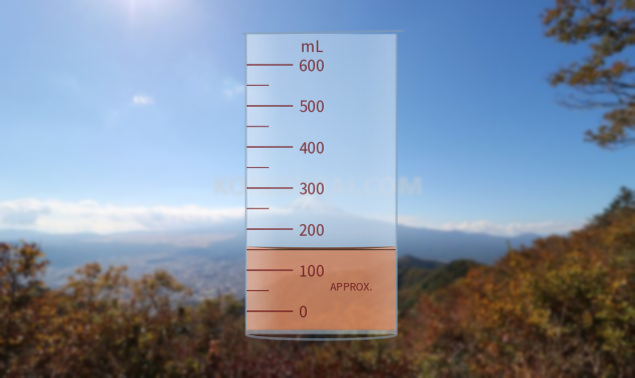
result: 150 mL
